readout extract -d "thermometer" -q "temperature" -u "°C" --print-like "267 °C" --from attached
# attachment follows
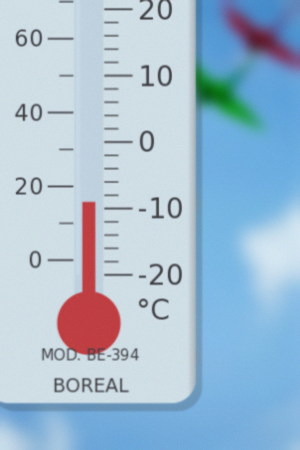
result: -9 °C
